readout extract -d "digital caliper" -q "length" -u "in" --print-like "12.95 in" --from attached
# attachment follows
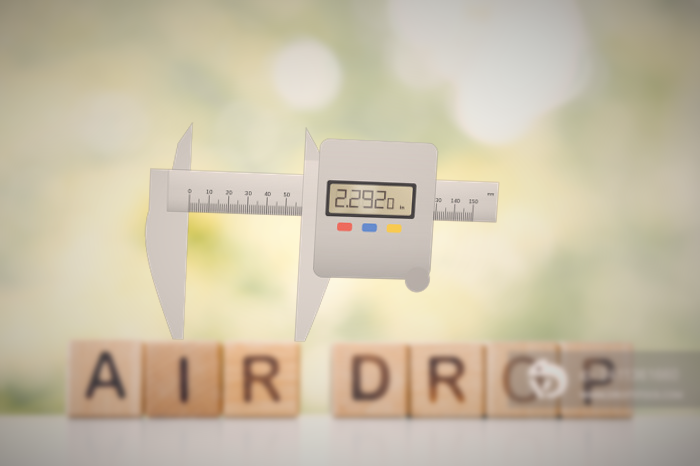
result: 2.2920 in
